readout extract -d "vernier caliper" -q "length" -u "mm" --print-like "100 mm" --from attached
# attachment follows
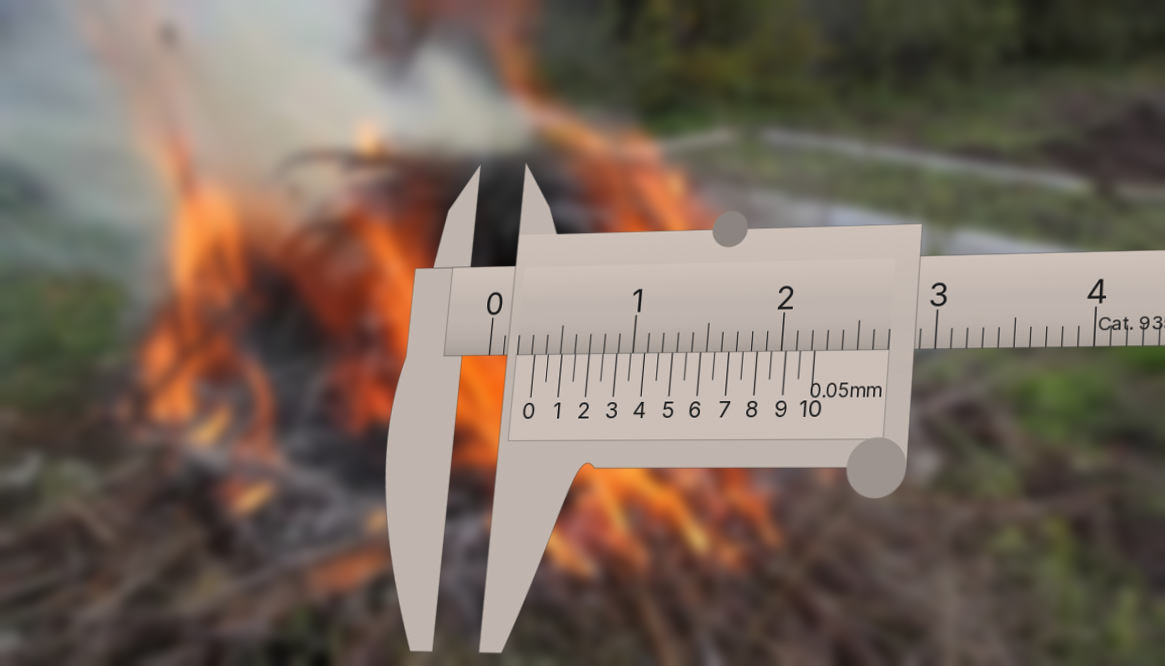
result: 3.2 mm
